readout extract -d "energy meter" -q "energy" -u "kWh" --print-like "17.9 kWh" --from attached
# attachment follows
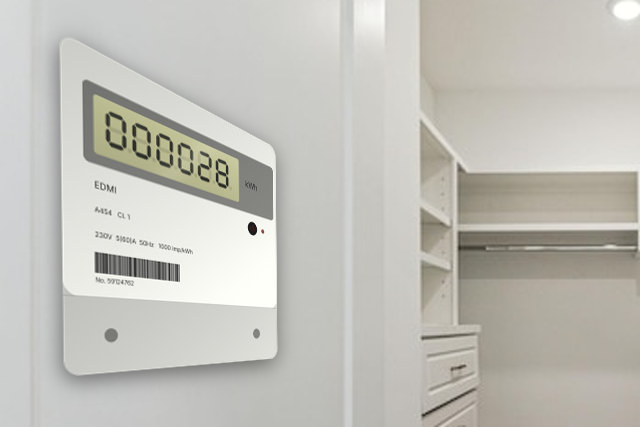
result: 28 kWh
